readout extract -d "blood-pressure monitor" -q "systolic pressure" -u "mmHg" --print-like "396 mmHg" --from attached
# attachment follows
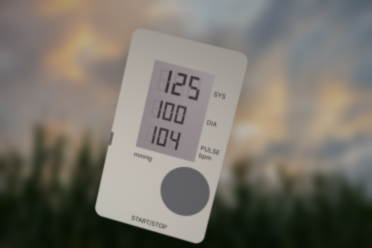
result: 125 mmHg
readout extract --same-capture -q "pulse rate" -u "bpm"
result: 104 bpm
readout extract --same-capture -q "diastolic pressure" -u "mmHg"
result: 100 mmHg
